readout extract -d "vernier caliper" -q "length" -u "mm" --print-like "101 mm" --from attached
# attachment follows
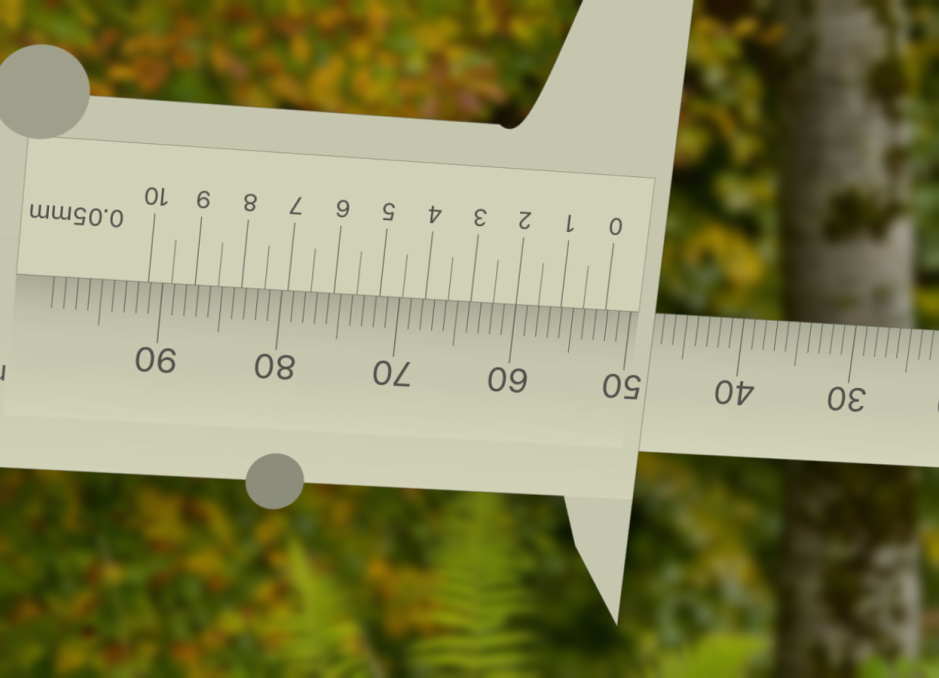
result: 52.2 mm
